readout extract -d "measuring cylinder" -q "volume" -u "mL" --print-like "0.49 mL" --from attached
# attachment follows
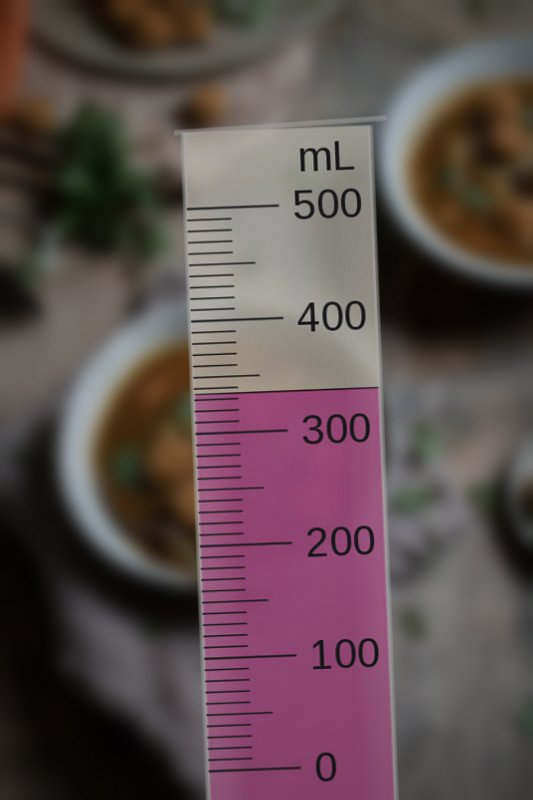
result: 335 mL
